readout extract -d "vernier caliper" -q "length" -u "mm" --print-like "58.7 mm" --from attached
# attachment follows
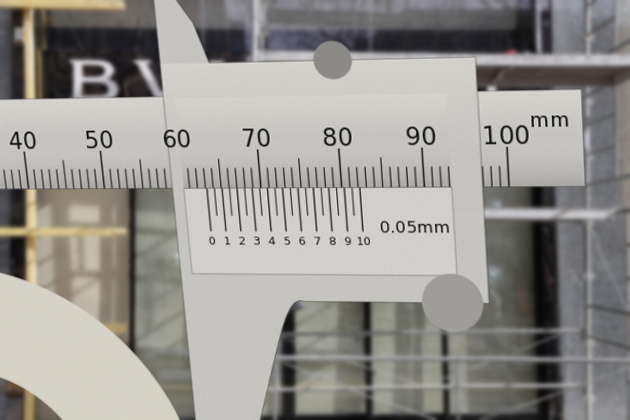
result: 63.2 mm
